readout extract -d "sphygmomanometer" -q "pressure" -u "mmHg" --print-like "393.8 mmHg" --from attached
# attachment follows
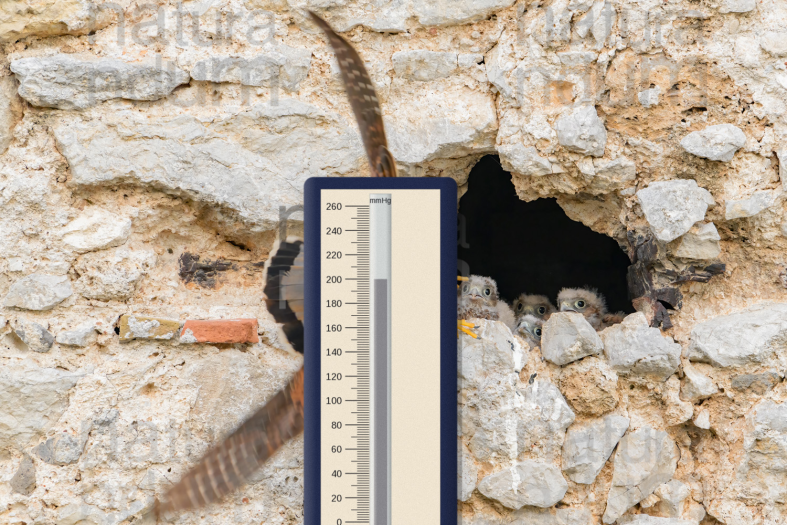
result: 200 mmHg
